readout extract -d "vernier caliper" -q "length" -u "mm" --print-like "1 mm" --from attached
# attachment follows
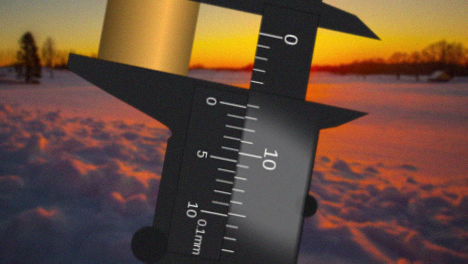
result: 6.2 mm
